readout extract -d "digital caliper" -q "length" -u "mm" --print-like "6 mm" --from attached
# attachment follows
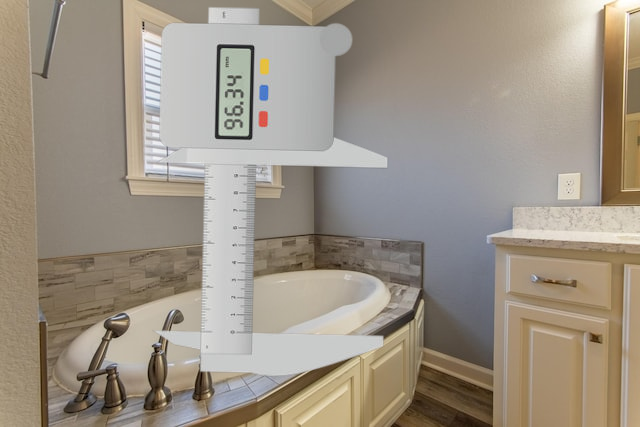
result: 96.34 mm
